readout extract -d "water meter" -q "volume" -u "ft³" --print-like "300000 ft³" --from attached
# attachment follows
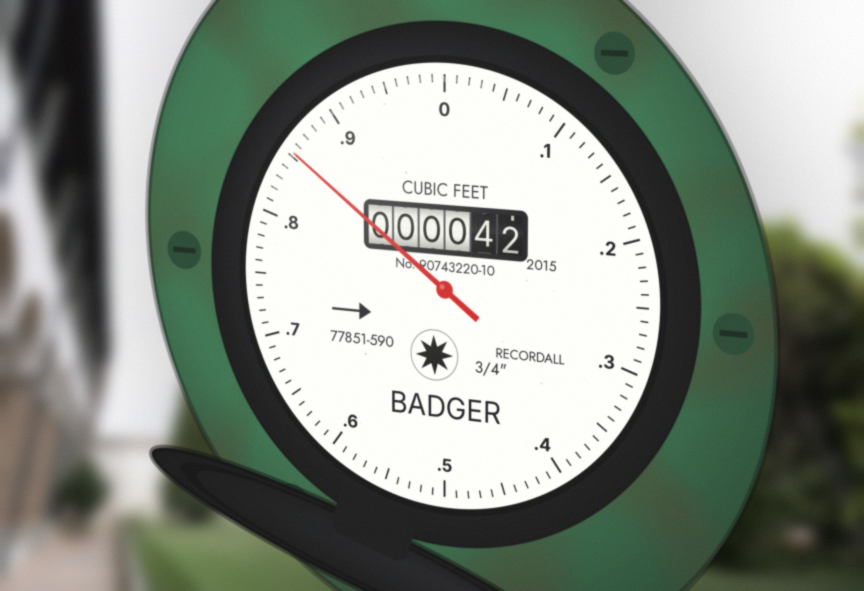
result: 41.85 ft³
